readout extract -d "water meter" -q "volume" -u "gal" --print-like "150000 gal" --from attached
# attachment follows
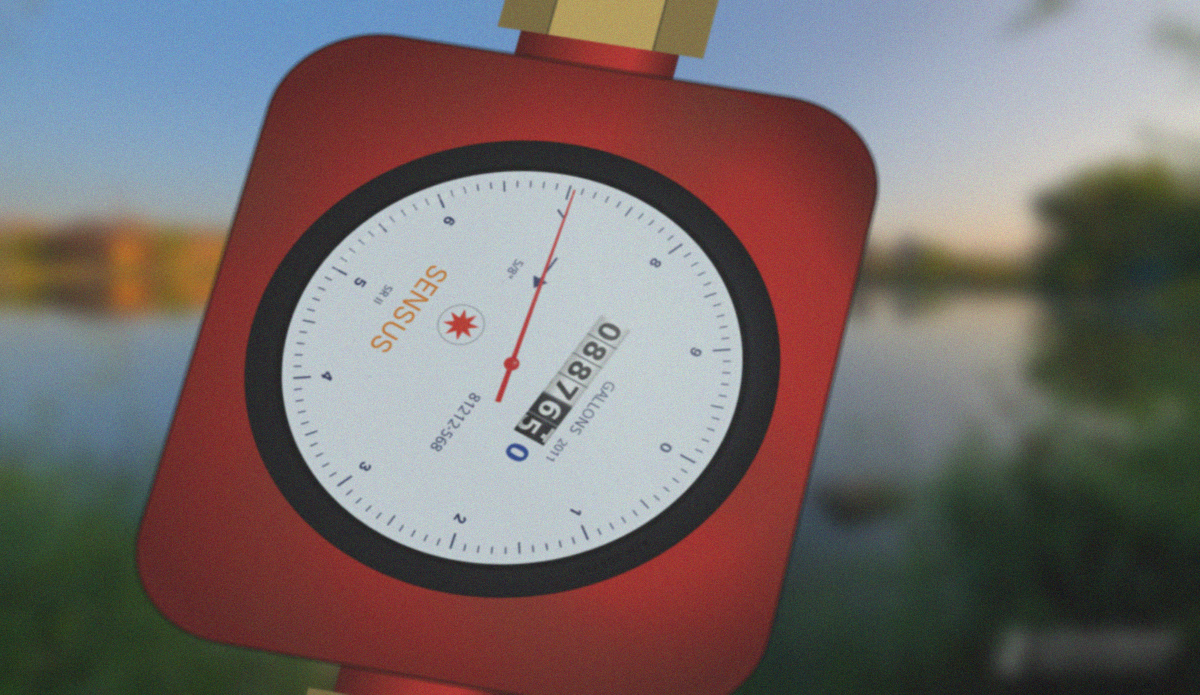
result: 887647.0 gal
